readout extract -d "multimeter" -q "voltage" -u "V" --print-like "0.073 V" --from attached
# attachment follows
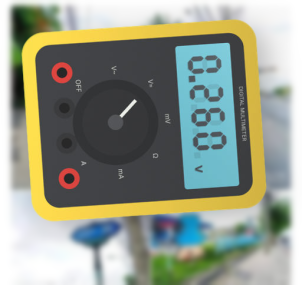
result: 0.260 V
